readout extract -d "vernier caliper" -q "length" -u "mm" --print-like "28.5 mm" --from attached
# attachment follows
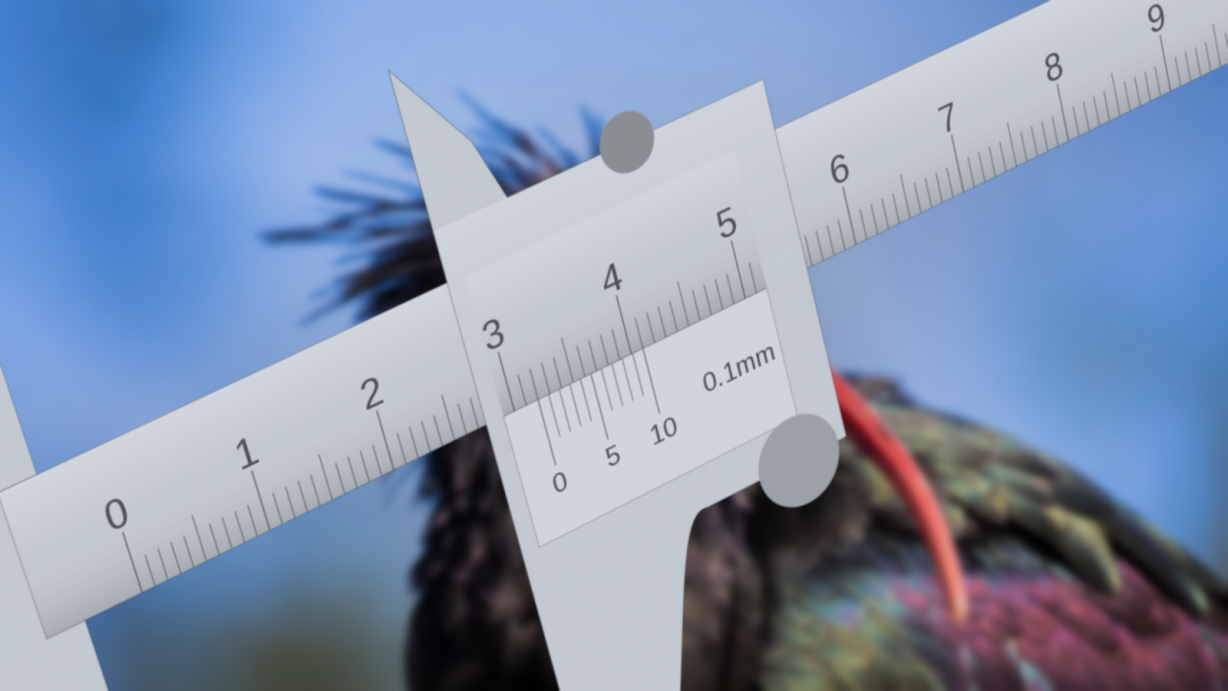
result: 32.0 mm
